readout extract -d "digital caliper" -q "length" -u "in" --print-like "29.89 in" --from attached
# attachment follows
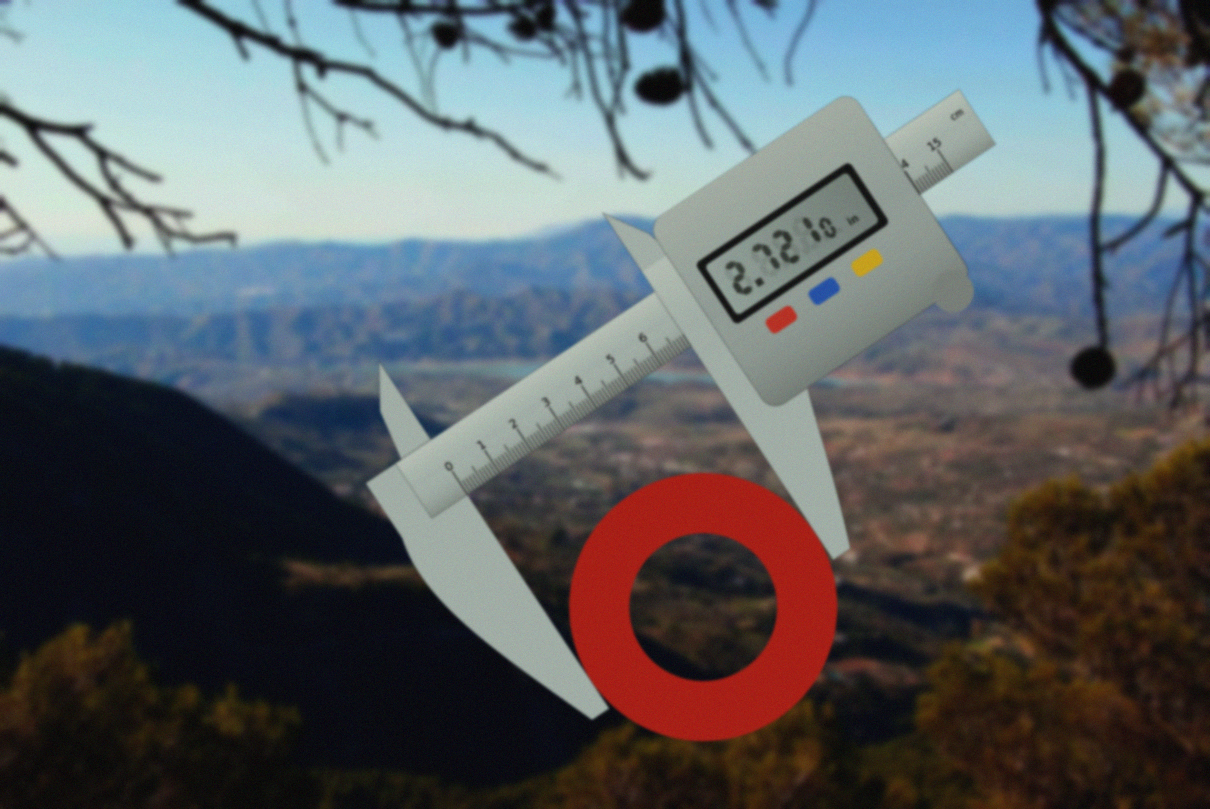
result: 2.7210 in
